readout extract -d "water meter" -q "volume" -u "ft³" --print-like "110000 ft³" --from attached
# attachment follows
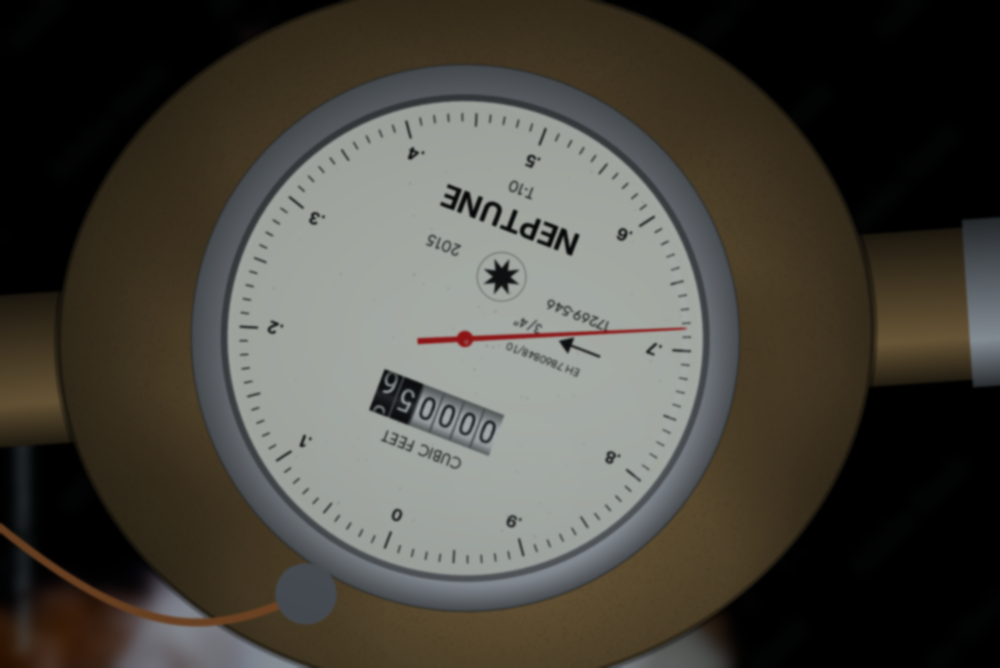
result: 55.68 ft³
